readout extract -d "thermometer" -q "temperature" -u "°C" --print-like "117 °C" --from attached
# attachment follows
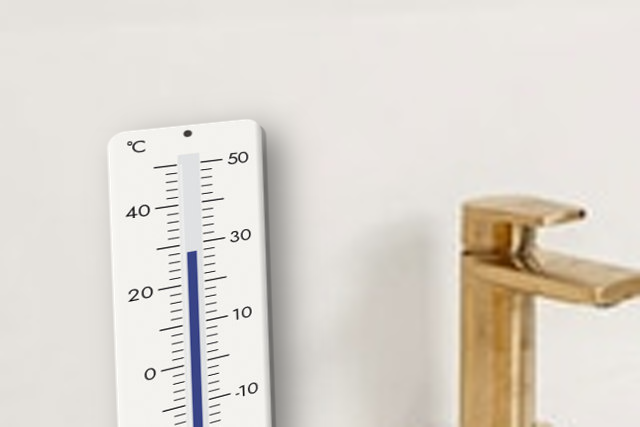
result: 28 °C
